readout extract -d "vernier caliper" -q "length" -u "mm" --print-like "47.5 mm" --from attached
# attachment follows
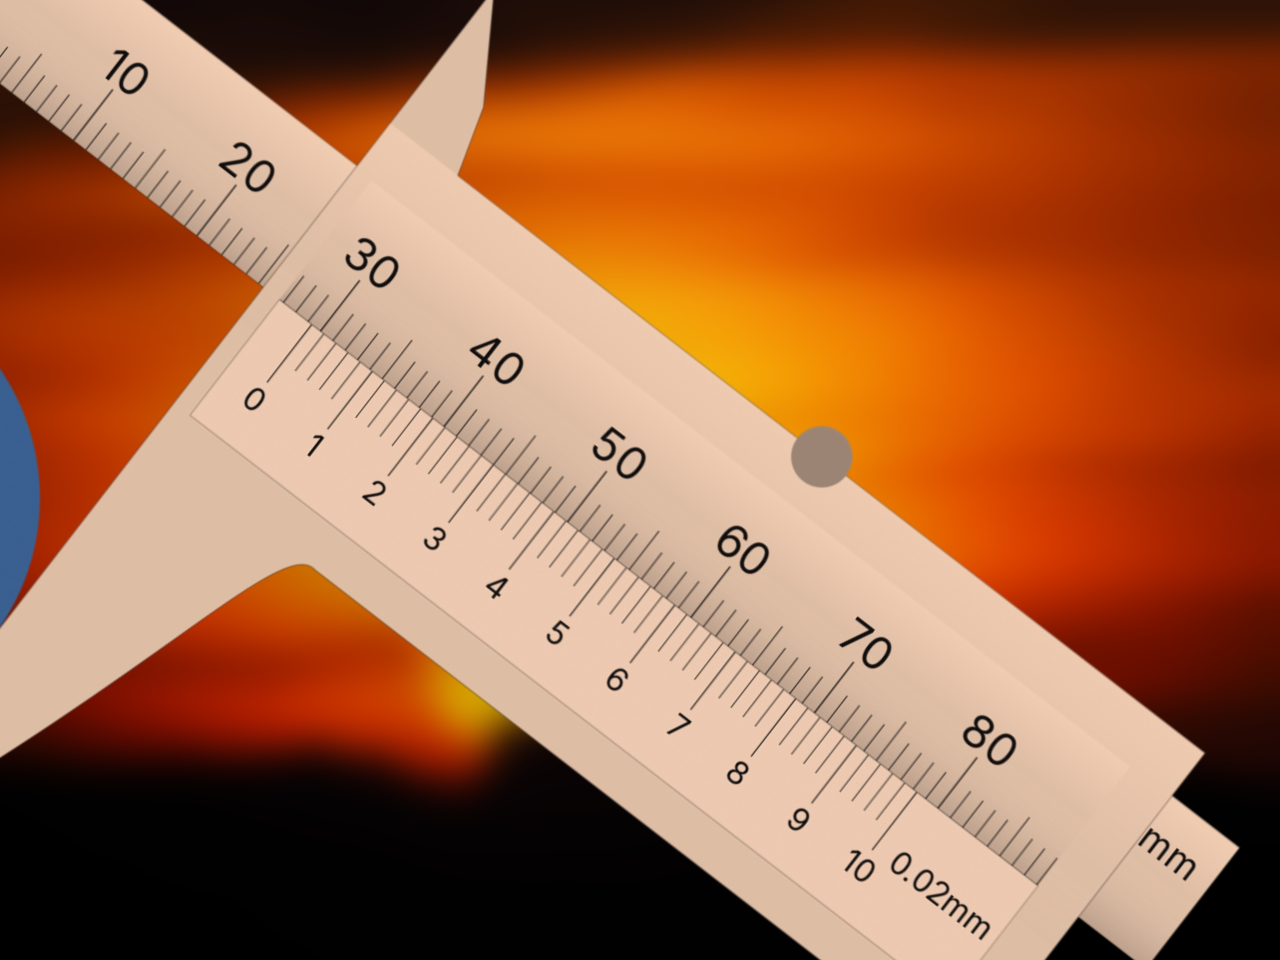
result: 29.3 mm
